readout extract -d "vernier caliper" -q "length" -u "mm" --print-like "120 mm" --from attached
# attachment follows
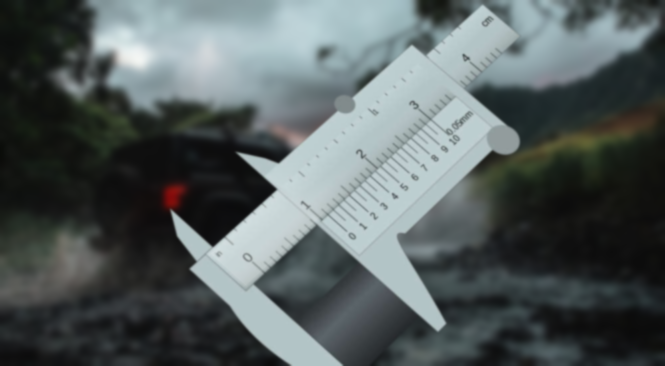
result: 11.0 mm
